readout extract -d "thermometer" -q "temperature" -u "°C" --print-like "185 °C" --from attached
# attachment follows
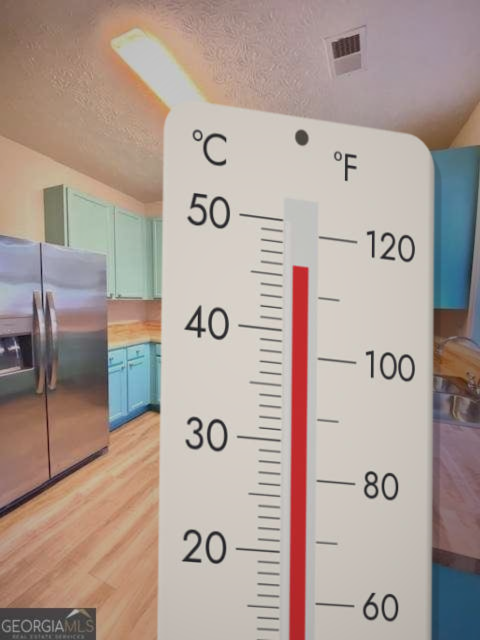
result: 46 °C
